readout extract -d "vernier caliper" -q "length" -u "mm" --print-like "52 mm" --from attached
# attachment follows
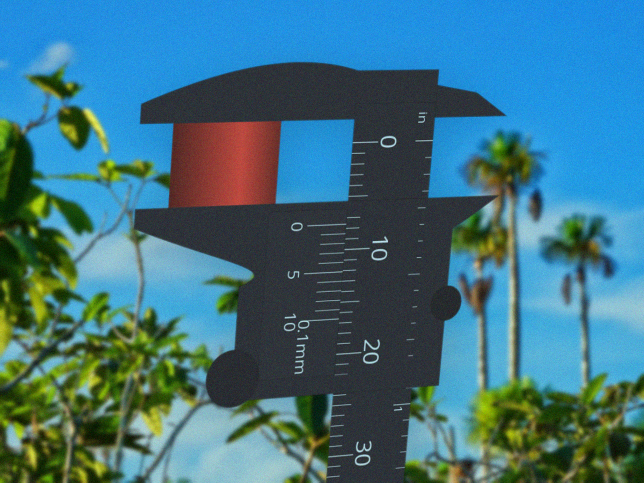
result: 7.6 mm
